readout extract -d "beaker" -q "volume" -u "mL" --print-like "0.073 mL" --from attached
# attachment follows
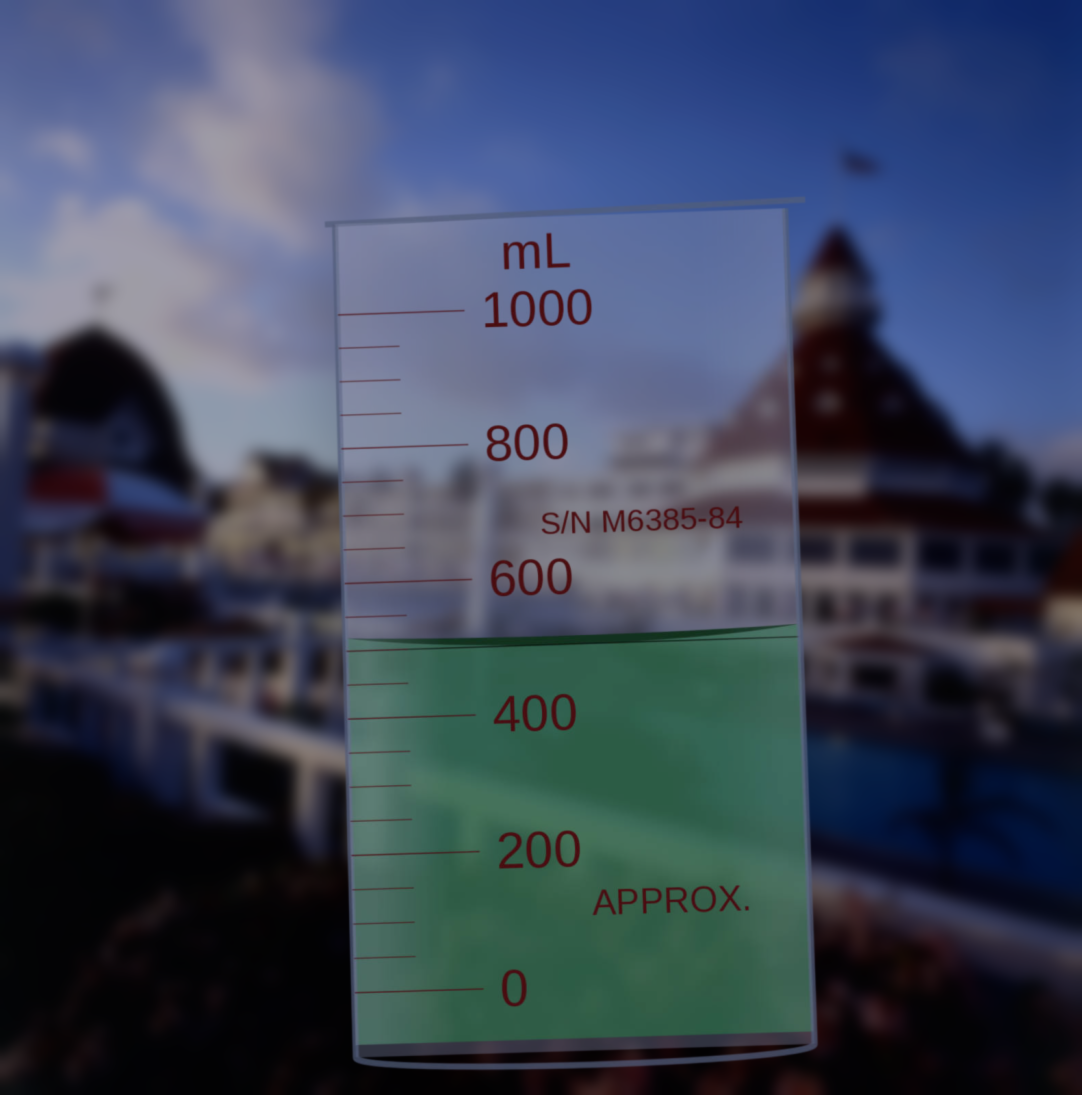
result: 500 mL
